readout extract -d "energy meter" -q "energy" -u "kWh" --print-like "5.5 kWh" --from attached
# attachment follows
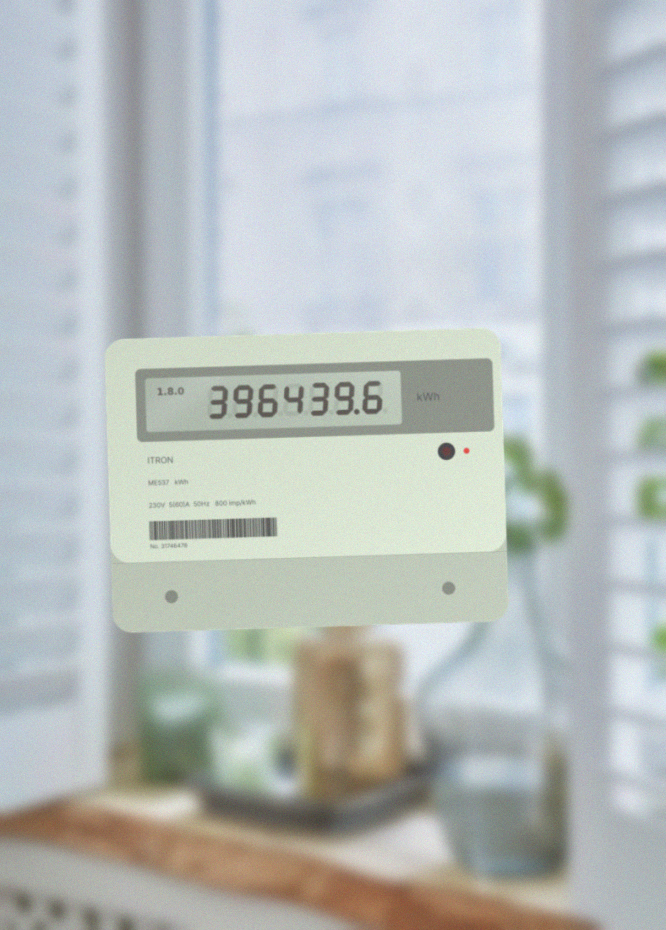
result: 396439.6 kWh
